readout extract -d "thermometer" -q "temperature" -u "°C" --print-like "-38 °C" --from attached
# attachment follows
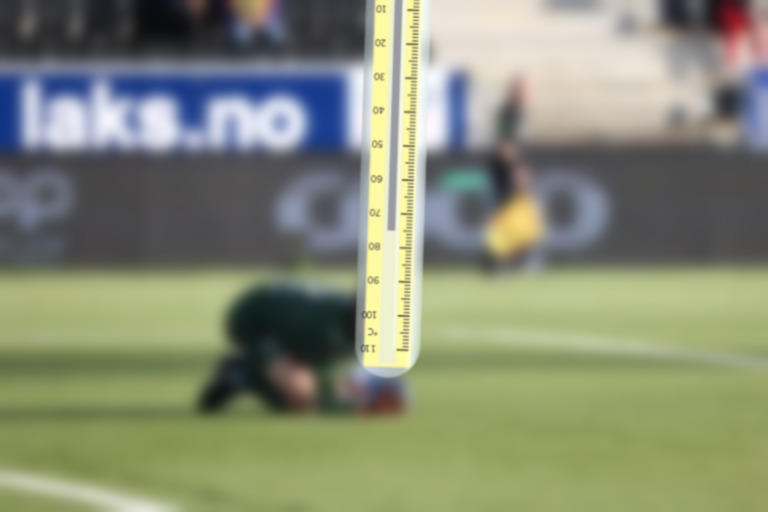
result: 75 °C
